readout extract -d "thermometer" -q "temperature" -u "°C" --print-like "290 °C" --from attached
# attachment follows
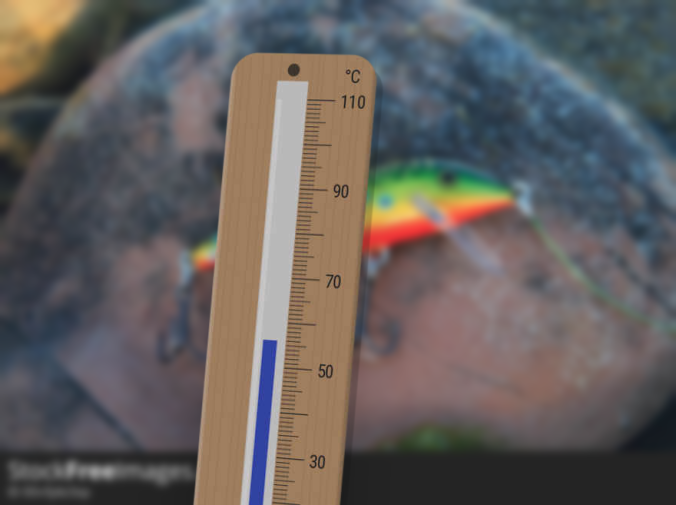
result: 56 °C
